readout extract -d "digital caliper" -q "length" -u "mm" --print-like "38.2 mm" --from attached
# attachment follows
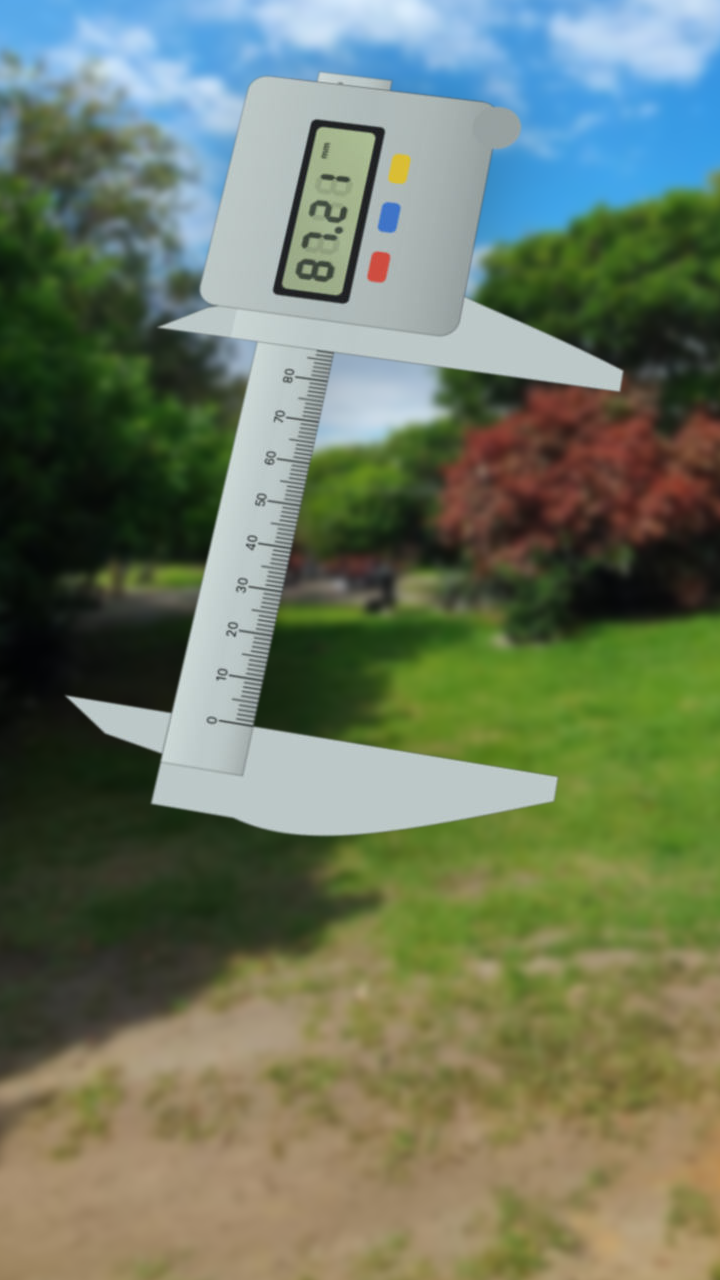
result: 87.21 mm
